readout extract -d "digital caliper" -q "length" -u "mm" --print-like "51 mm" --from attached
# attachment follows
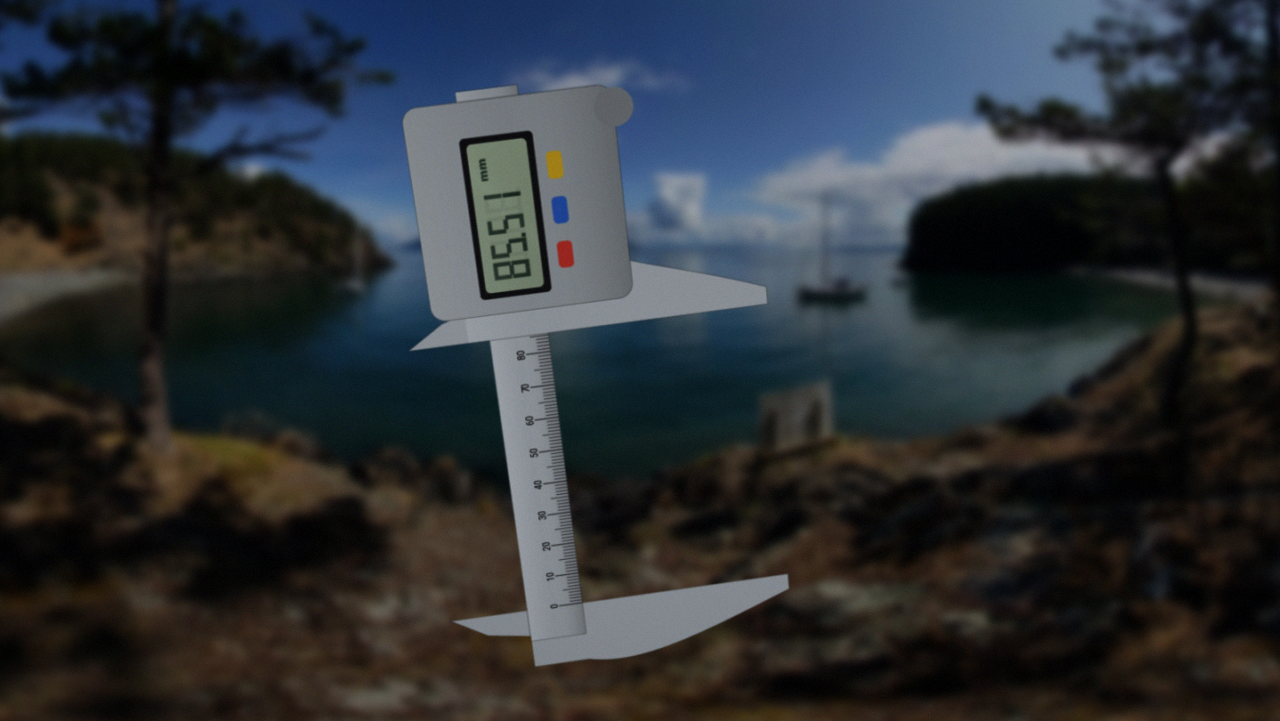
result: 85.51 mm
